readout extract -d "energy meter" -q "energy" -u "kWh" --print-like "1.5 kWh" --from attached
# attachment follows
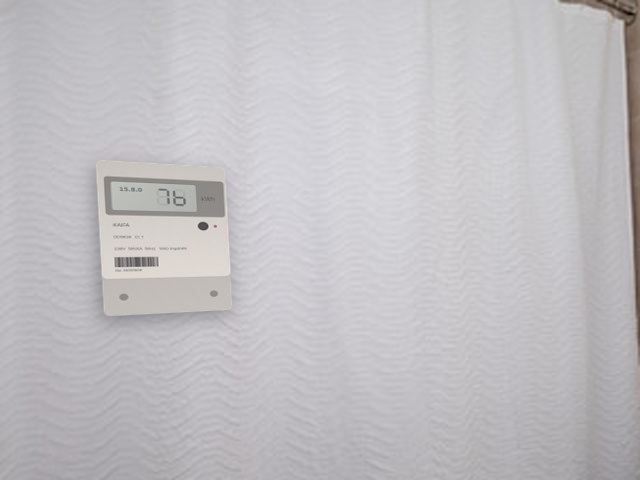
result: 76 kWh
